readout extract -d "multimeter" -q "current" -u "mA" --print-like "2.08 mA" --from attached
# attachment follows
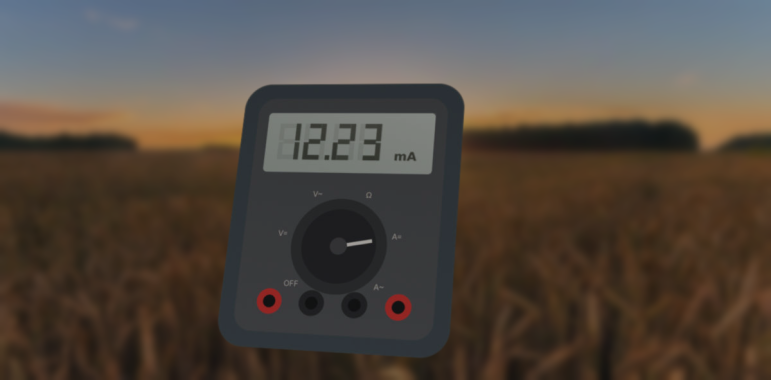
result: 12.23 mA
